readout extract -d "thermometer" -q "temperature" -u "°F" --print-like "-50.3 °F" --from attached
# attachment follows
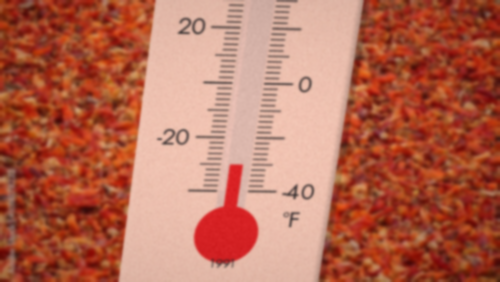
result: -30 °F
